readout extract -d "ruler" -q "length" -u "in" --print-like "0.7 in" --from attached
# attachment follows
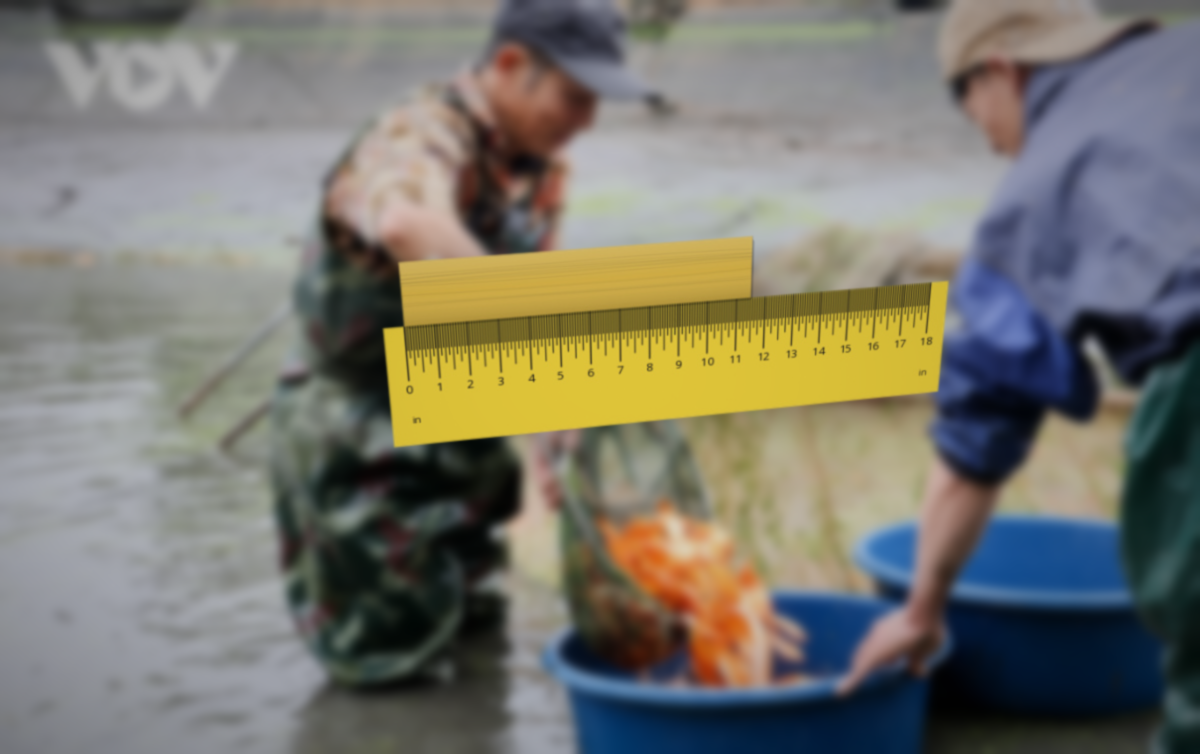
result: 11.5 in
